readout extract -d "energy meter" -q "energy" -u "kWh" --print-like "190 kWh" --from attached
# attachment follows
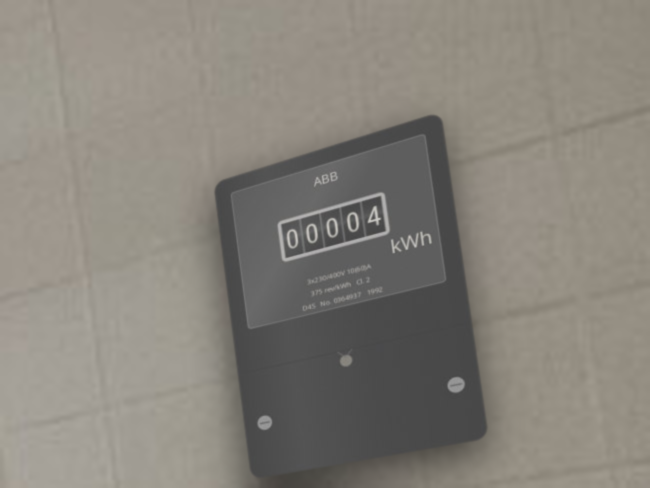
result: 4 kWh
